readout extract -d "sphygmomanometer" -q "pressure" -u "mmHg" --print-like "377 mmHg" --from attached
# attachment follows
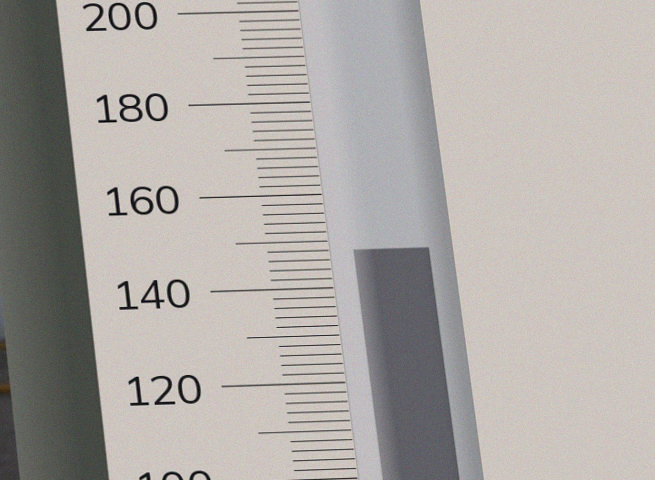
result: 148 mmHg
